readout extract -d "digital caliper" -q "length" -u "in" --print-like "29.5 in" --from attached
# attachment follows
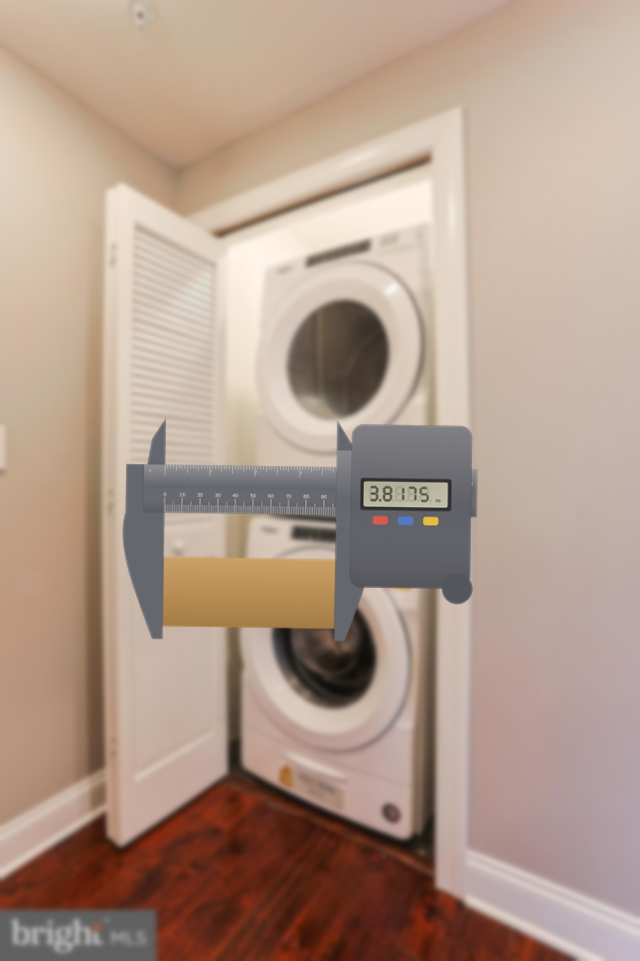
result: 3.8175 in
